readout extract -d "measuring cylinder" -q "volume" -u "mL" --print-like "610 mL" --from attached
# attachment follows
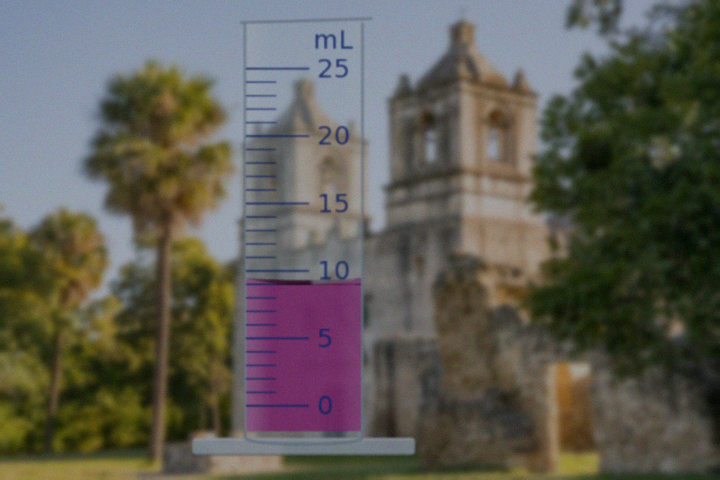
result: 9 mL
